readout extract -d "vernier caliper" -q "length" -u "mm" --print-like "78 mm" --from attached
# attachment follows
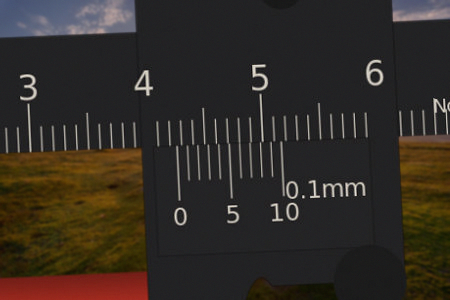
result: 42.6 mm
